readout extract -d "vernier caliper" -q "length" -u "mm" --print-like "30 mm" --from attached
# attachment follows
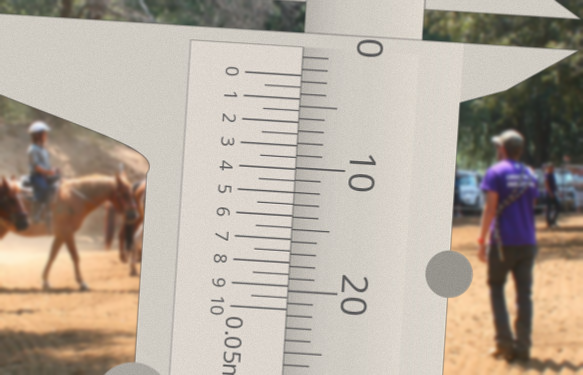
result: 2.5 mm
